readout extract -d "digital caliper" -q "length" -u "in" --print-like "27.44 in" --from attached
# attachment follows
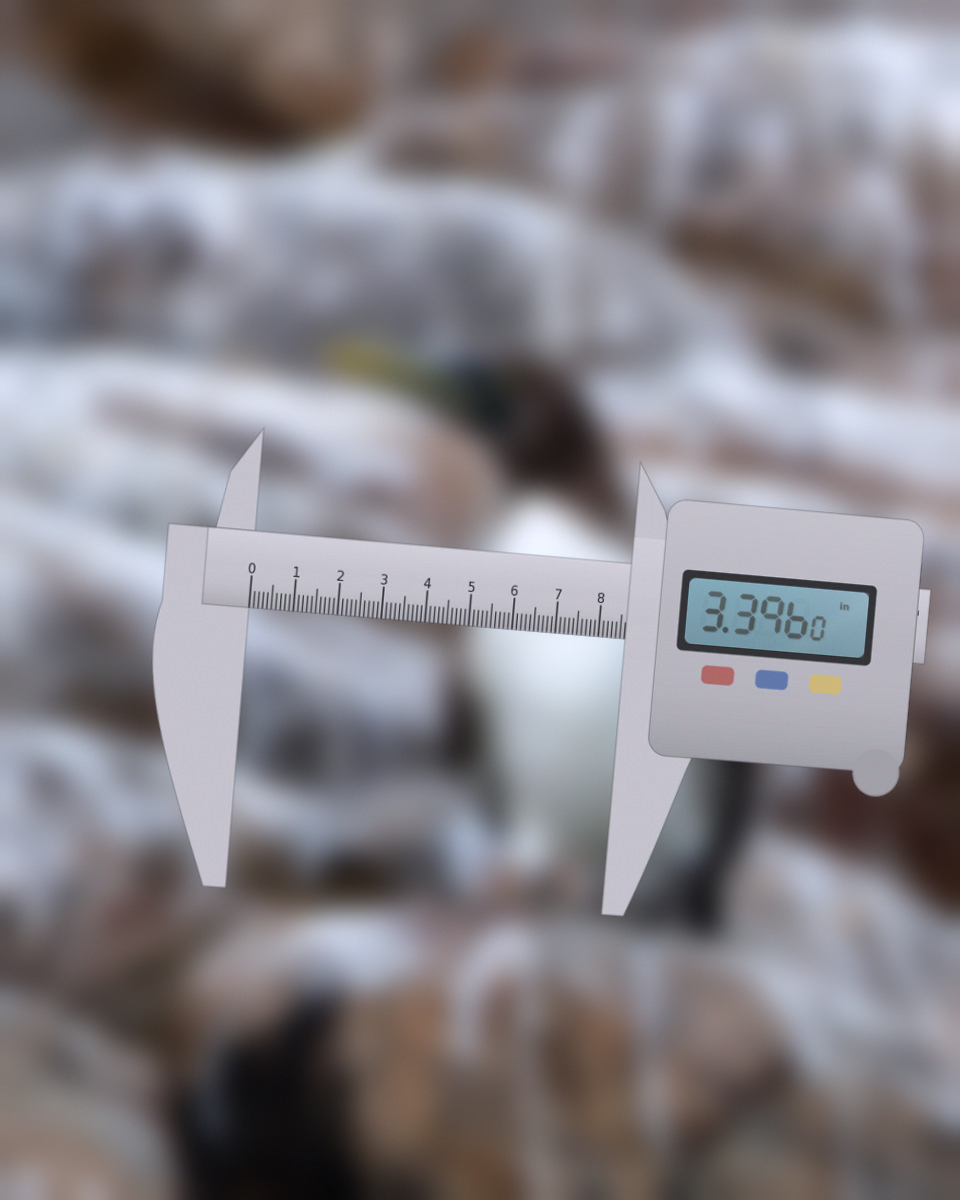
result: 3.3960 in
